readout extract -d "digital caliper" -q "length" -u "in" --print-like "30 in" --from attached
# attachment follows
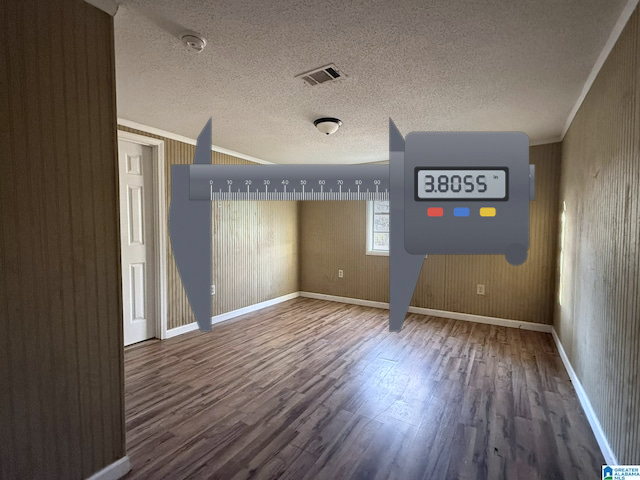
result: 3.8055 in
